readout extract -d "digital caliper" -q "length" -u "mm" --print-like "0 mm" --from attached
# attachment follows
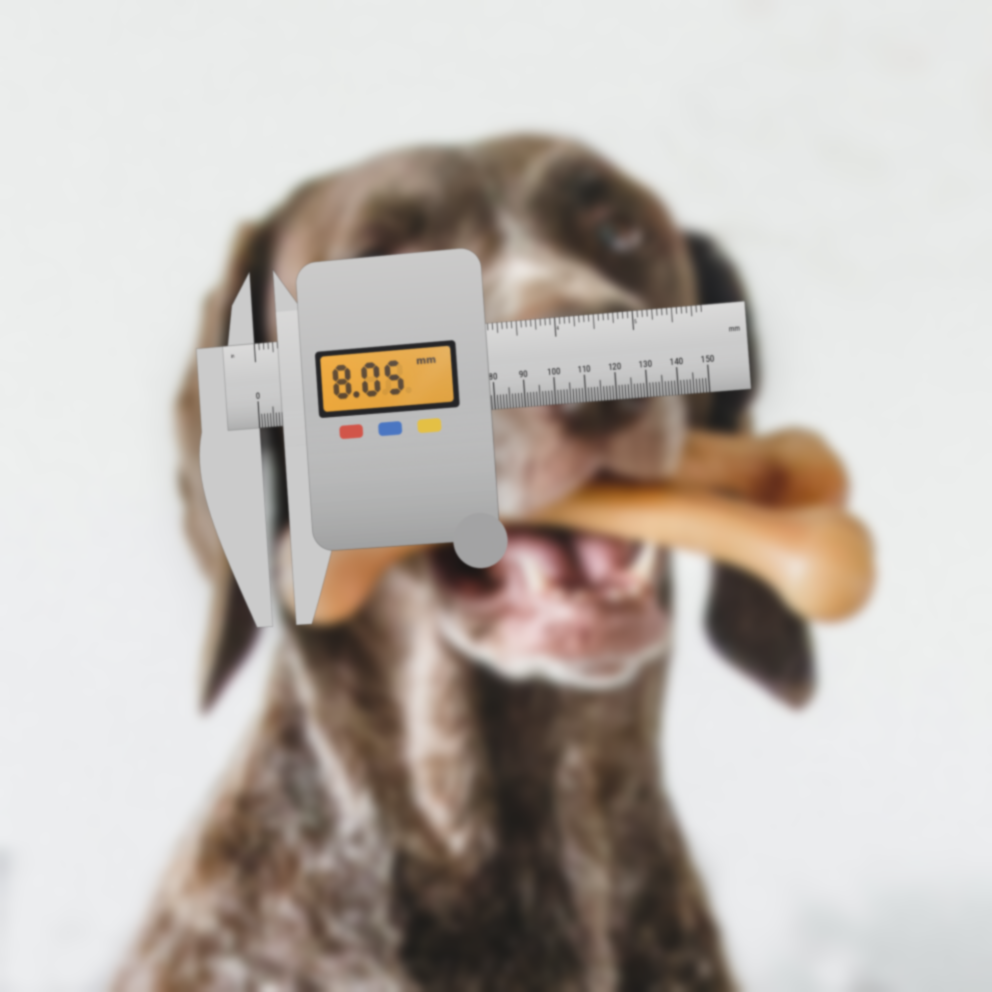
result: 8.05 mm
